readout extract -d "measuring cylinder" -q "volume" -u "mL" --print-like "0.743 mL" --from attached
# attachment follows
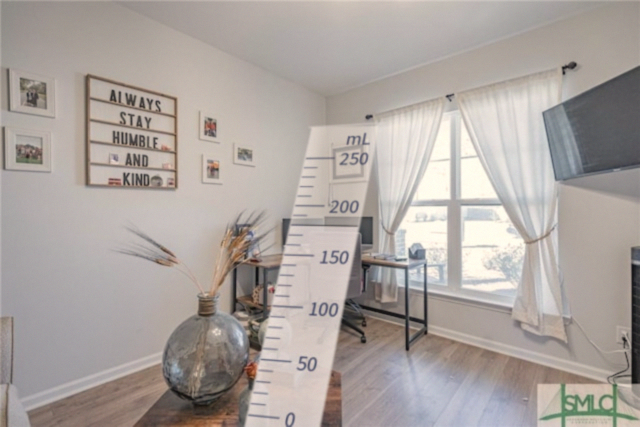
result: 180 mL
